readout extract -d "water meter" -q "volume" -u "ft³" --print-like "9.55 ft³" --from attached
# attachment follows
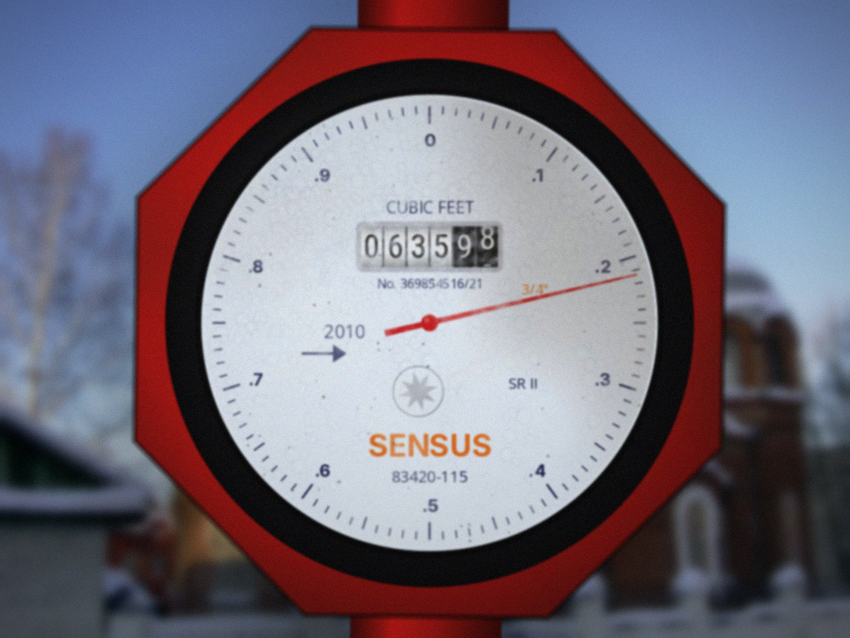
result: 63598.21 ft³
